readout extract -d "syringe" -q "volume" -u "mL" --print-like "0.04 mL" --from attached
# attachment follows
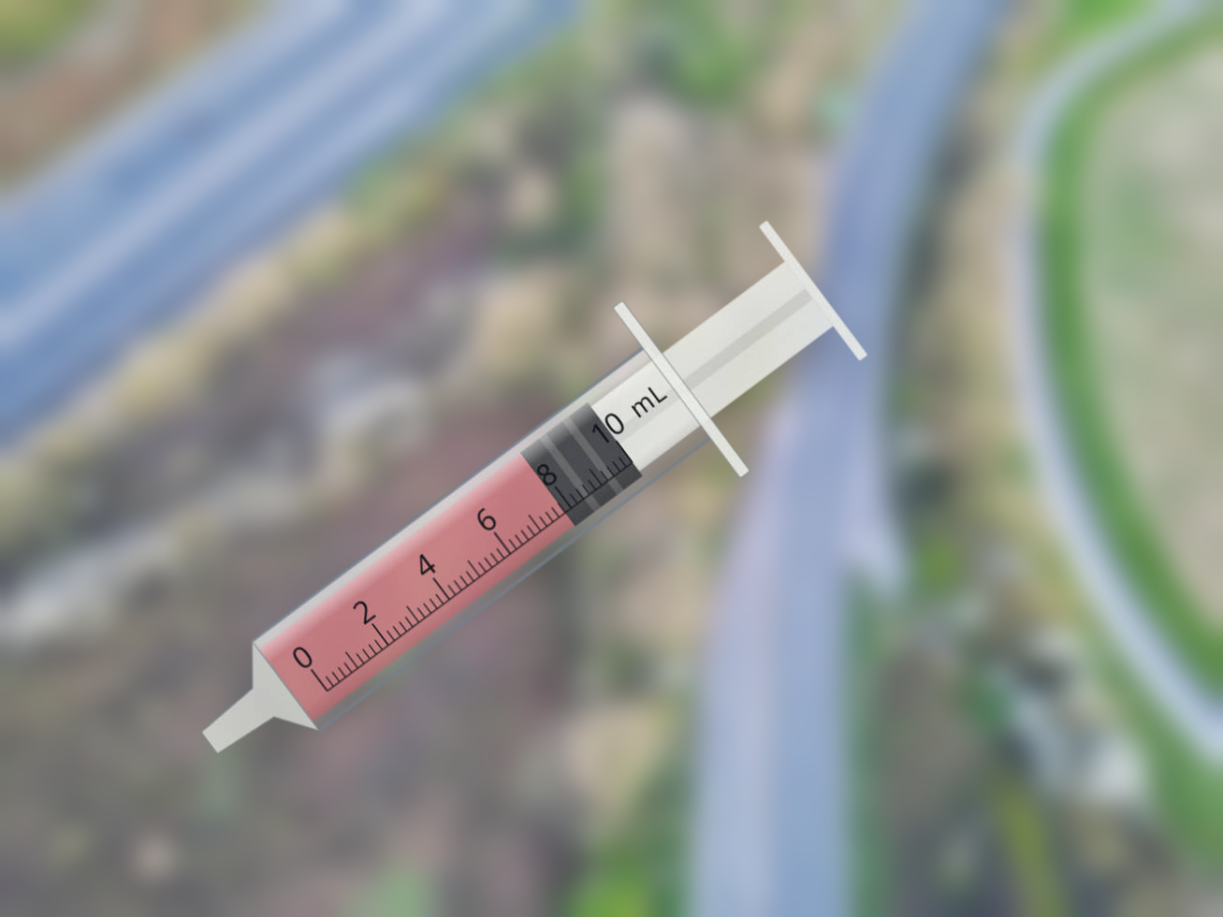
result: 7.8 mL
